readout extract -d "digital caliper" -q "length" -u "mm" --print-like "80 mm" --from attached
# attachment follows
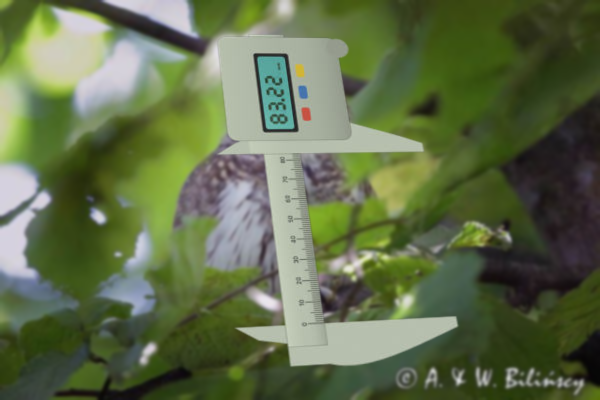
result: 83.22 mm
